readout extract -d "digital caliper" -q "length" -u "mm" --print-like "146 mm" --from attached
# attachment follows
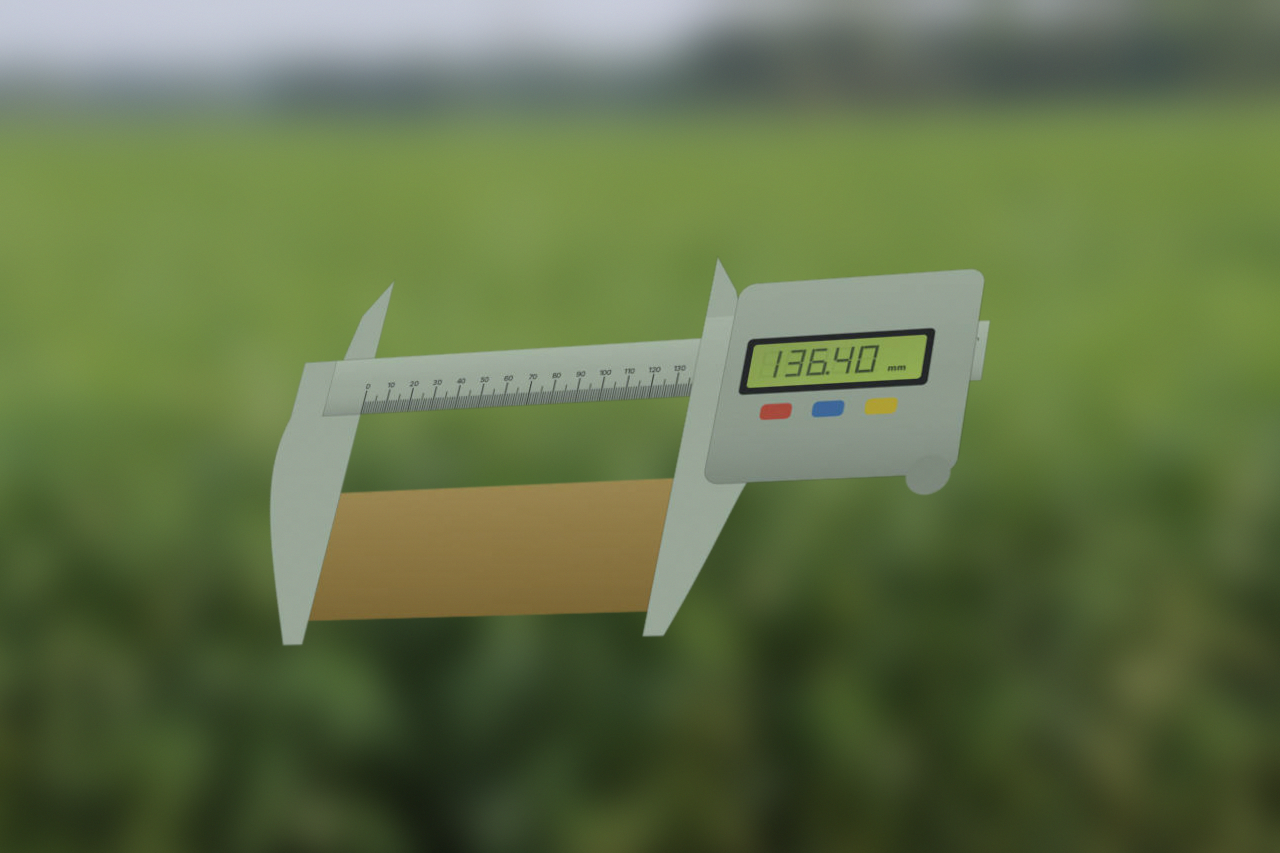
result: 136.40 mm
